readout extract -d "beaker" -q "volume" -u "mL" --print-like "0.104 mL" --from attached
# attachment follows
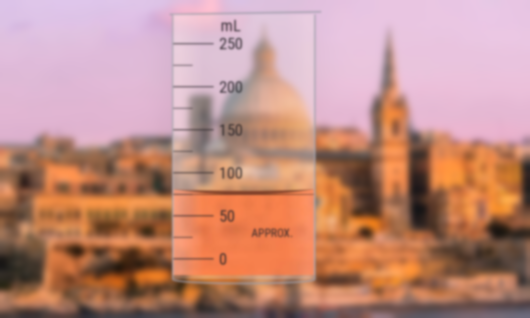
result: 75 mL
